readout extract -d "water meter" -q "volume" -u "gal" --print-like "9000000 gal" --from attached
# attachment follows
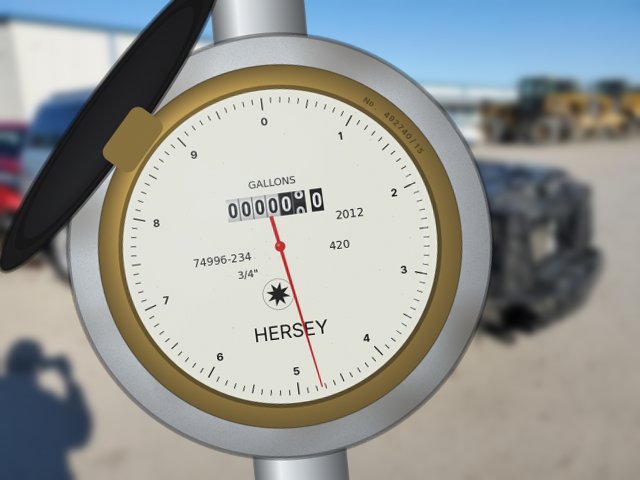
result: 84.7 gal
